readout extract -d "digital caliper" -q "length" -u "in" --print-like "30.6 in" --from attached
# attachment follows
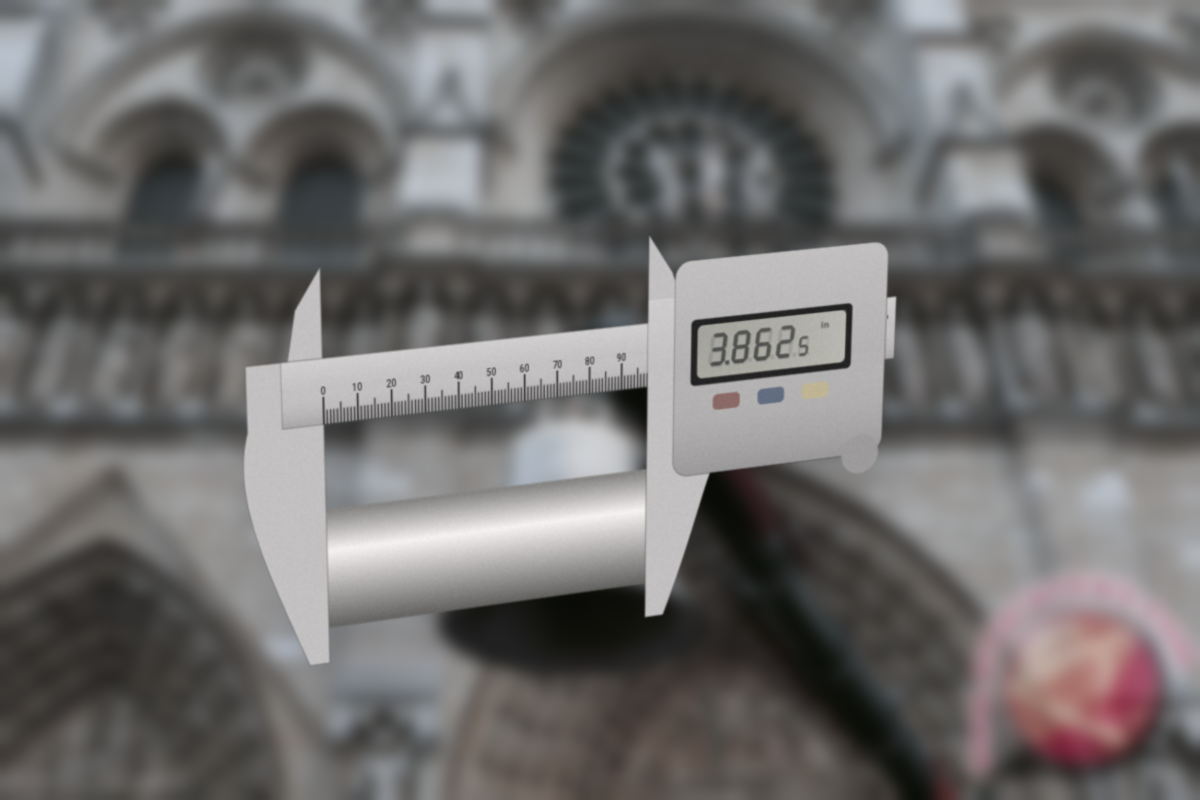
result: 3.8625 in
